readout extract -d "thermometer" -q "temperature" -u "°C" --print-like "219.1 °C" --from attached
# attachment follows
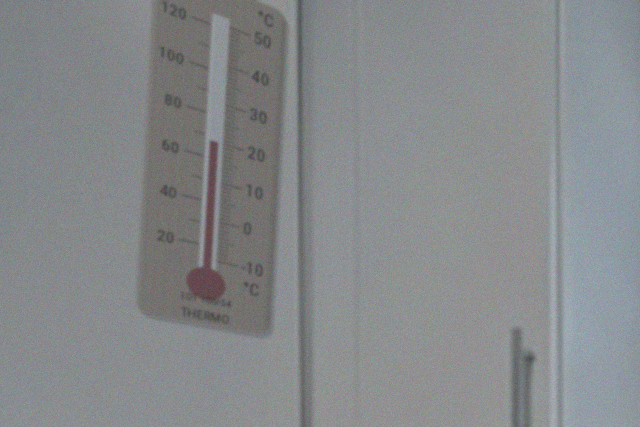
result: 20 °C
